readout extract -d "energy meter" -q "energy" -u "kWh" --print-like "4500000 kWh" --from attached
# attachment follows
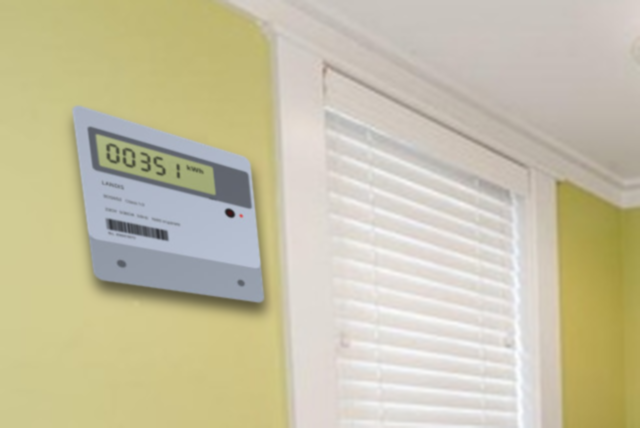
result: 351 kWh
